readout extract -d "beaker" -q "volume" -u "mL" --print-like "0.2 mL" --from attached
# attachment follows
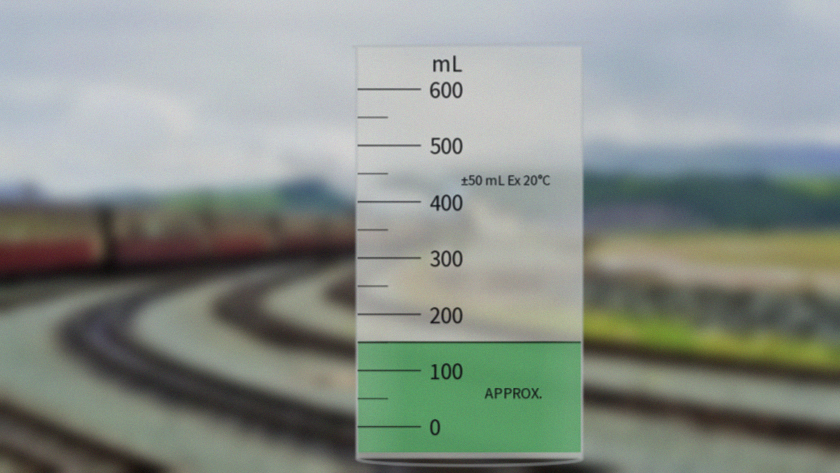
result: 150 mL
